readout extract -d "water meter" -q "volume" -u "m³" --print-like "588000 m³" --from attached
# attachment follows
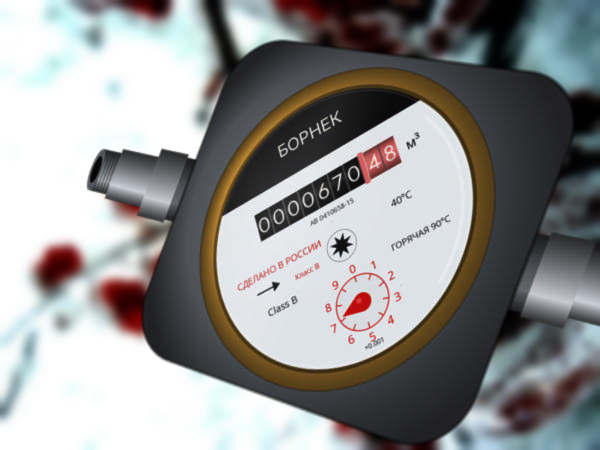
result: 670.487 m³
